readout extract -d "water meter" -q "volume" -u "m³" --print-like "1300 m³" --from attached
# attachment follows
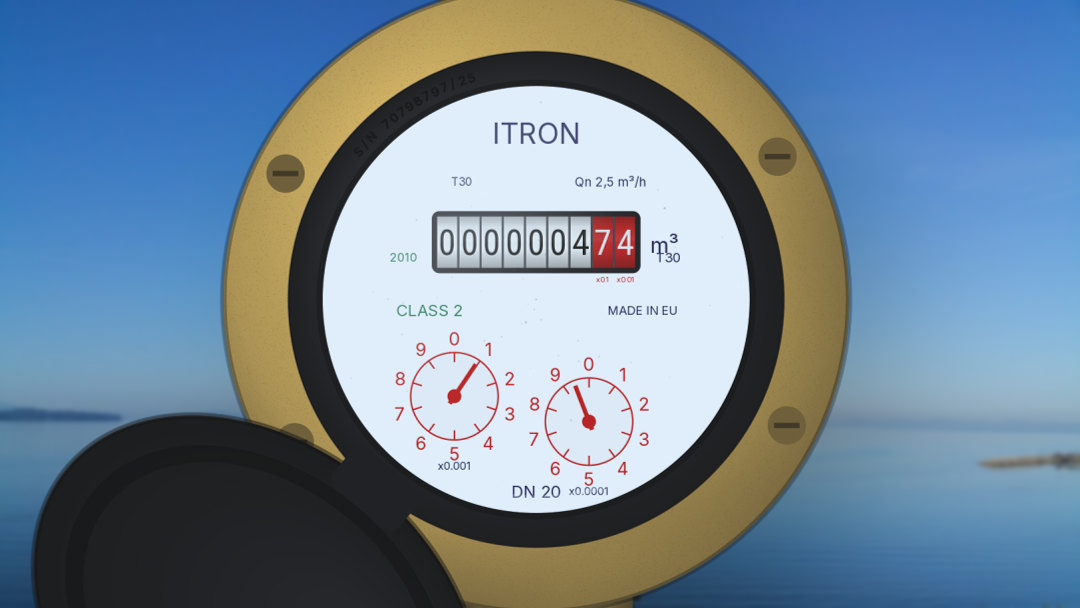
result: 4.7409 m³
